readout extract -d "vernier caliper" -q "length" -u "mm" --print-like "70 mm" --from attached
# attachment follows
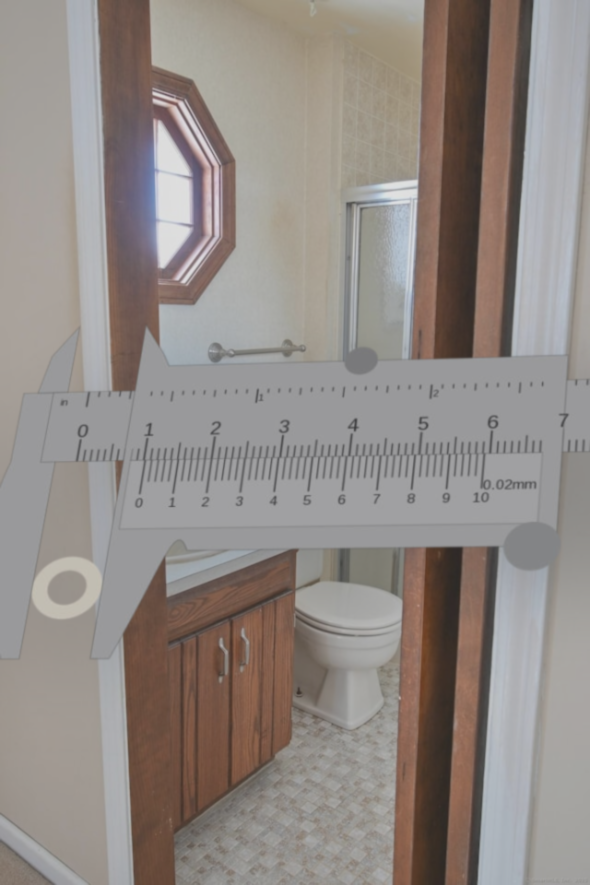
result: 10.2 mm
